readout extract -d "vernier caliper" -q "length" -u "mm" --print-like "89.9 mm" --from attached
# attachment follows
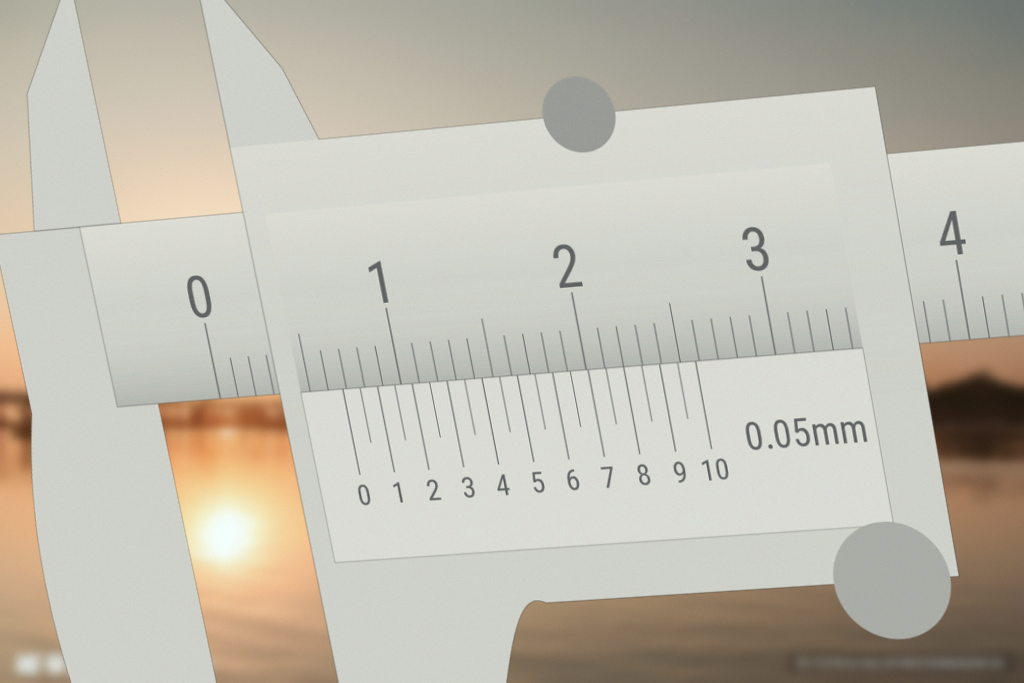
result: 6.8 mm
